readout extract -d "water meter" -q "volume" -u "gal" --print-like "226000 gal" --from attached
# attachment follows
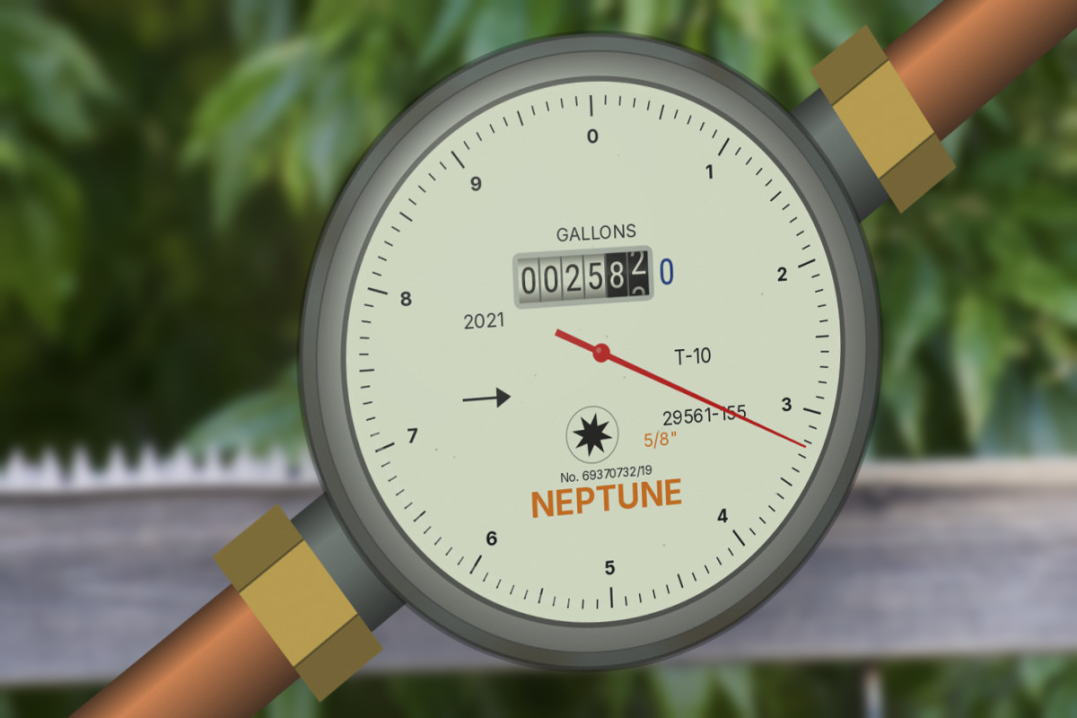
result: 25823.2 gal
